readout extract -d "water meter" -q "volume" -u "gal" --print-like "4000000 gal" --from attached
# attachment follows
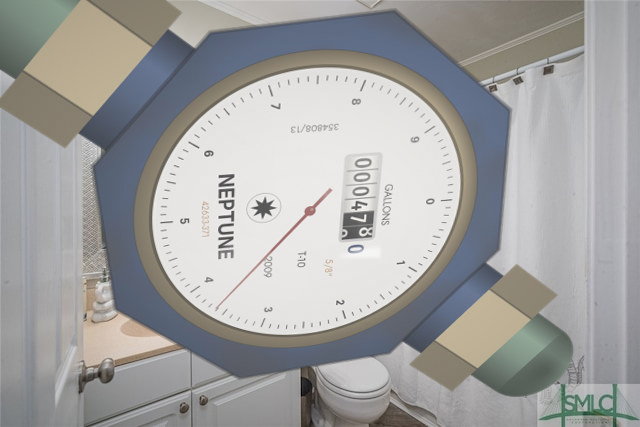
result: 4783.6 gal
